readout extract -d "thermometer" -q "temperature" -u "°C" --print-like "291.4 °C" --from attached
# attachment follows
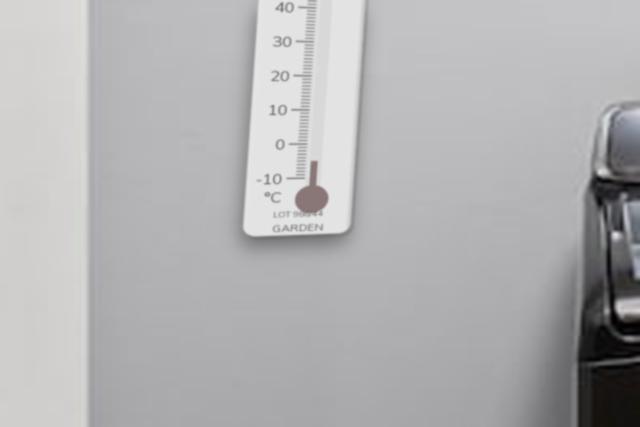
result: -5 °C
